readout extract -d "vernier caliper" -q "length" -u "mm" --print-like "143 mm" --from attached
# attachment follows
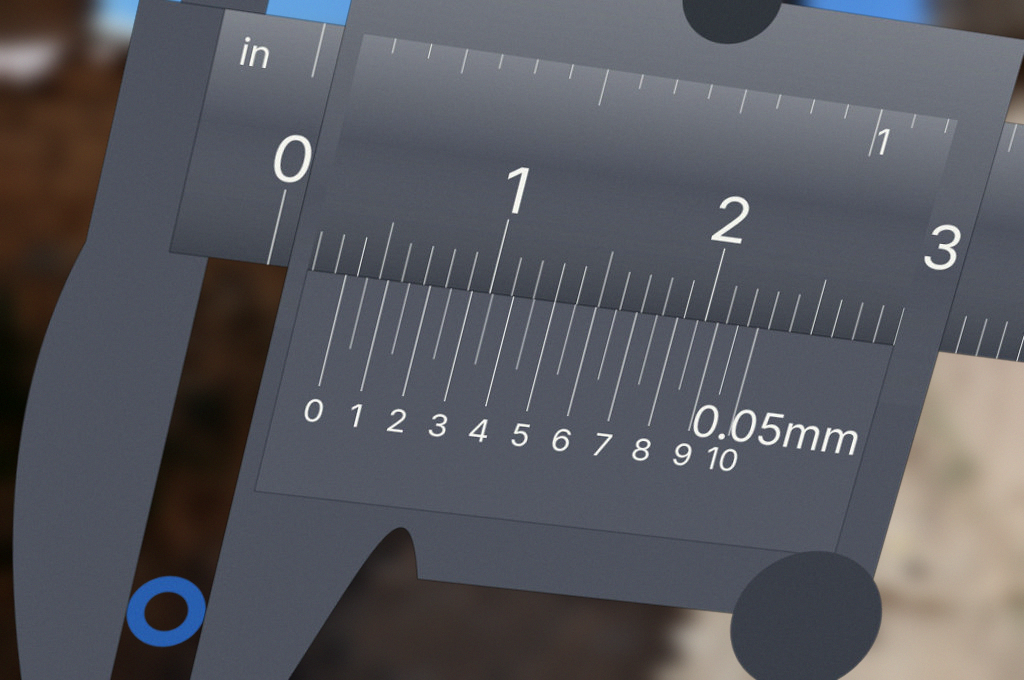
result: 3.5 mm
